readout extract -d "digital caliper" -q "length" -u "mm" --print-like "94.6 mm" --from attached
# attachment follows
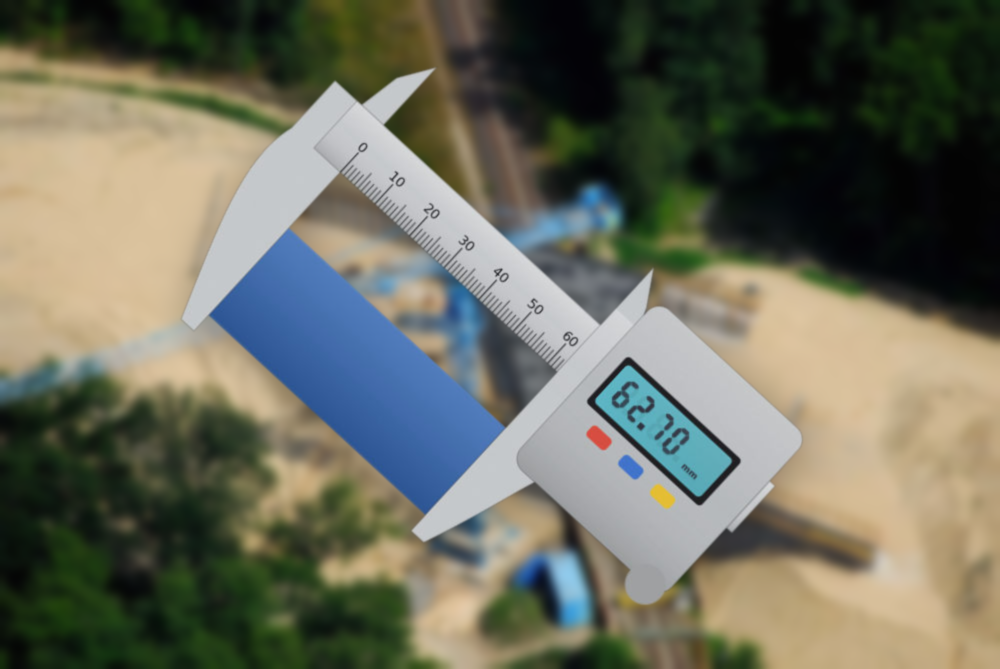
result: 62.70 mm
